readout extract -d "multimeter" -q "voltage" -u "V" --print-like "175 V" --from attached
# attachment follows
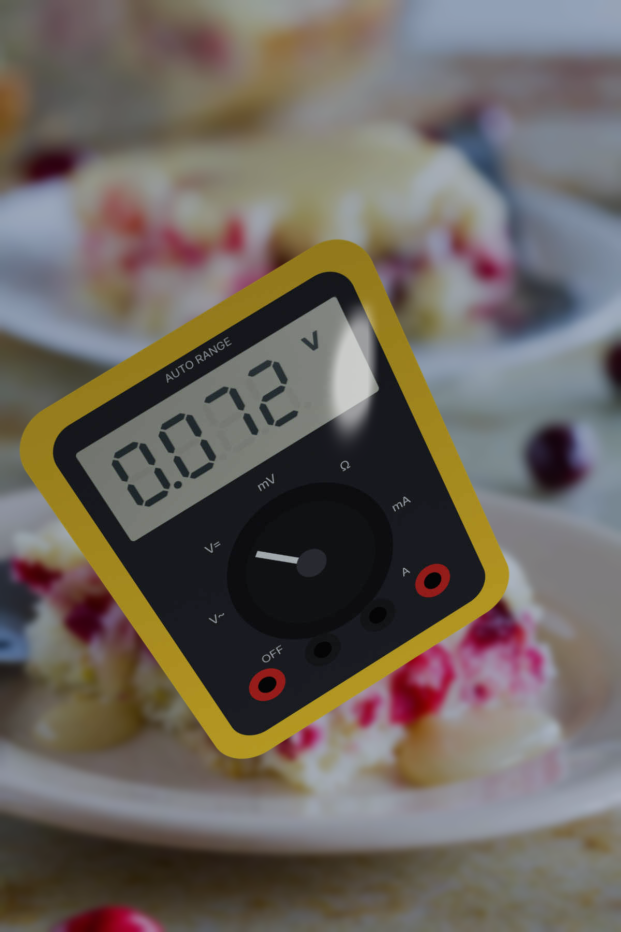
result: 0.072 V
